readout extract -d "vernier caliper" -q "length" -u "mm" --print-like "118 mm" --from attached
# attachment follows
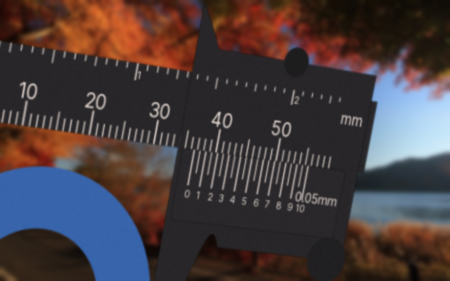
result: 36.5 mm
